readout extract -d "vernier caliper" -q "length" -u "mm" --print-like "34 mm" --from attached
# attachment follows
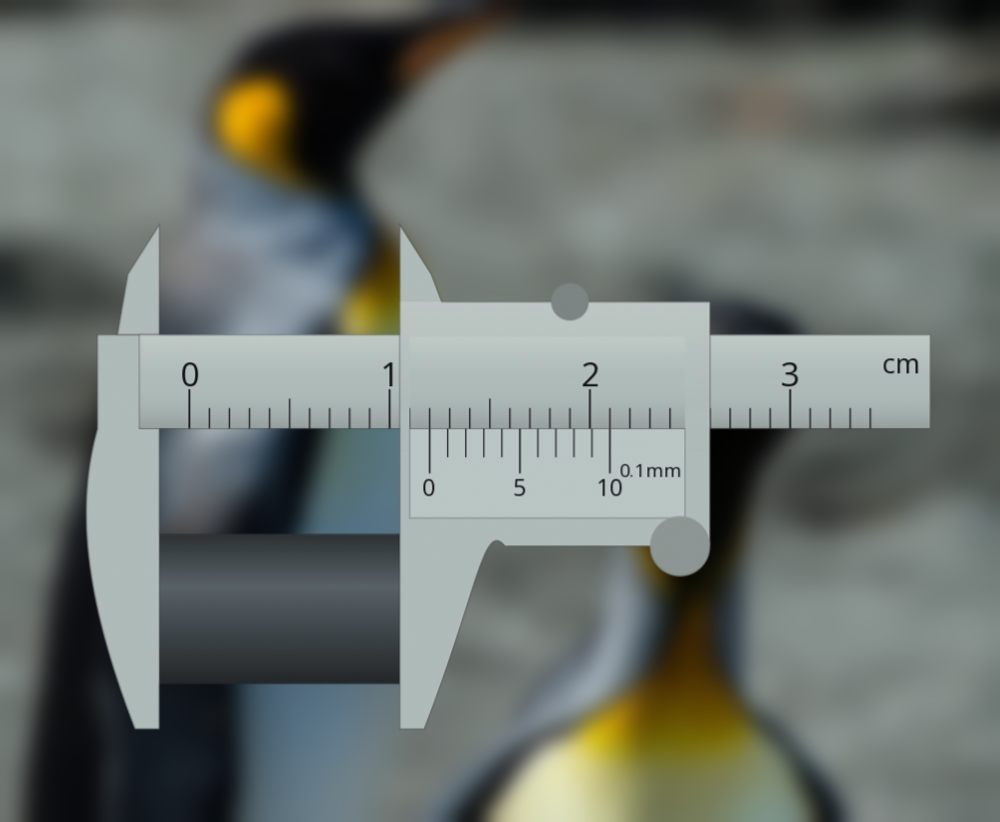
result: 12.0 mm
